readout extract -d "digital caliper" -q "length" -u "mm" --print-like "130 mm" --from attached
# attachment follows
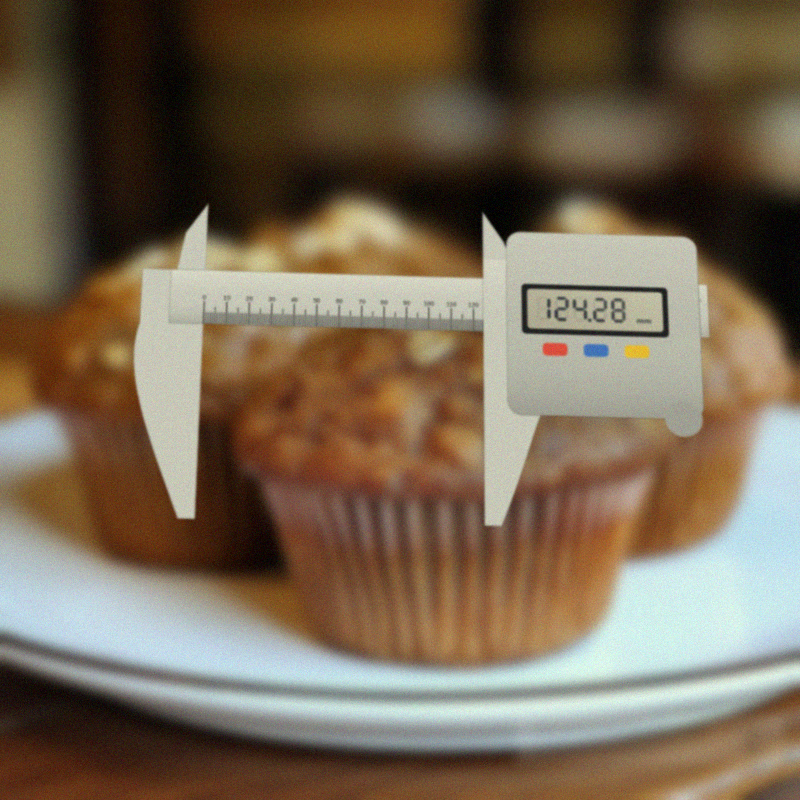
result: 124.28 mm
